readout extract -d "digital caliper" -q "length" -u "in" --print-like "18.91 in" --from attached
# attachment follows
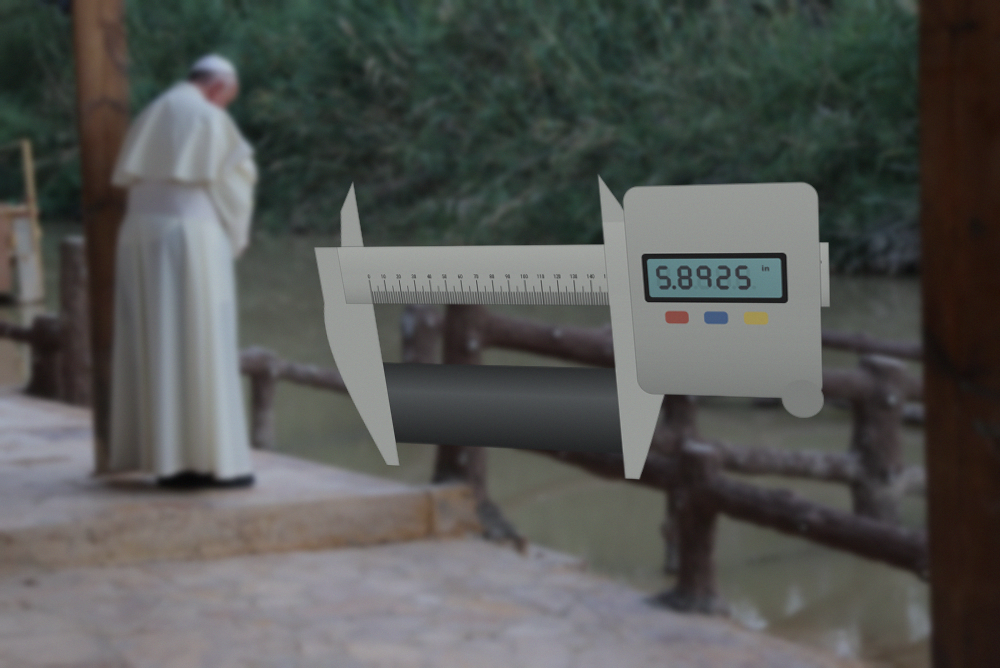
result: 5.8925 in
